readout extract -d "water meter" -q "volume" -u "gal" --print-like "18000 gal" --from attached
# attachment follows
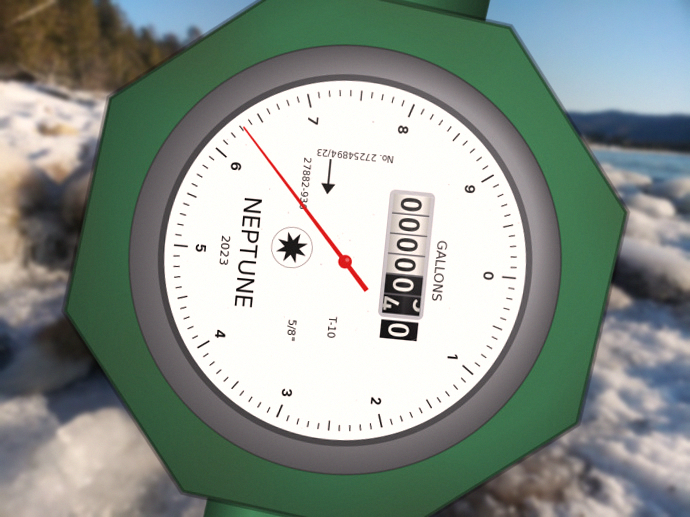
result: 36.3 gal
